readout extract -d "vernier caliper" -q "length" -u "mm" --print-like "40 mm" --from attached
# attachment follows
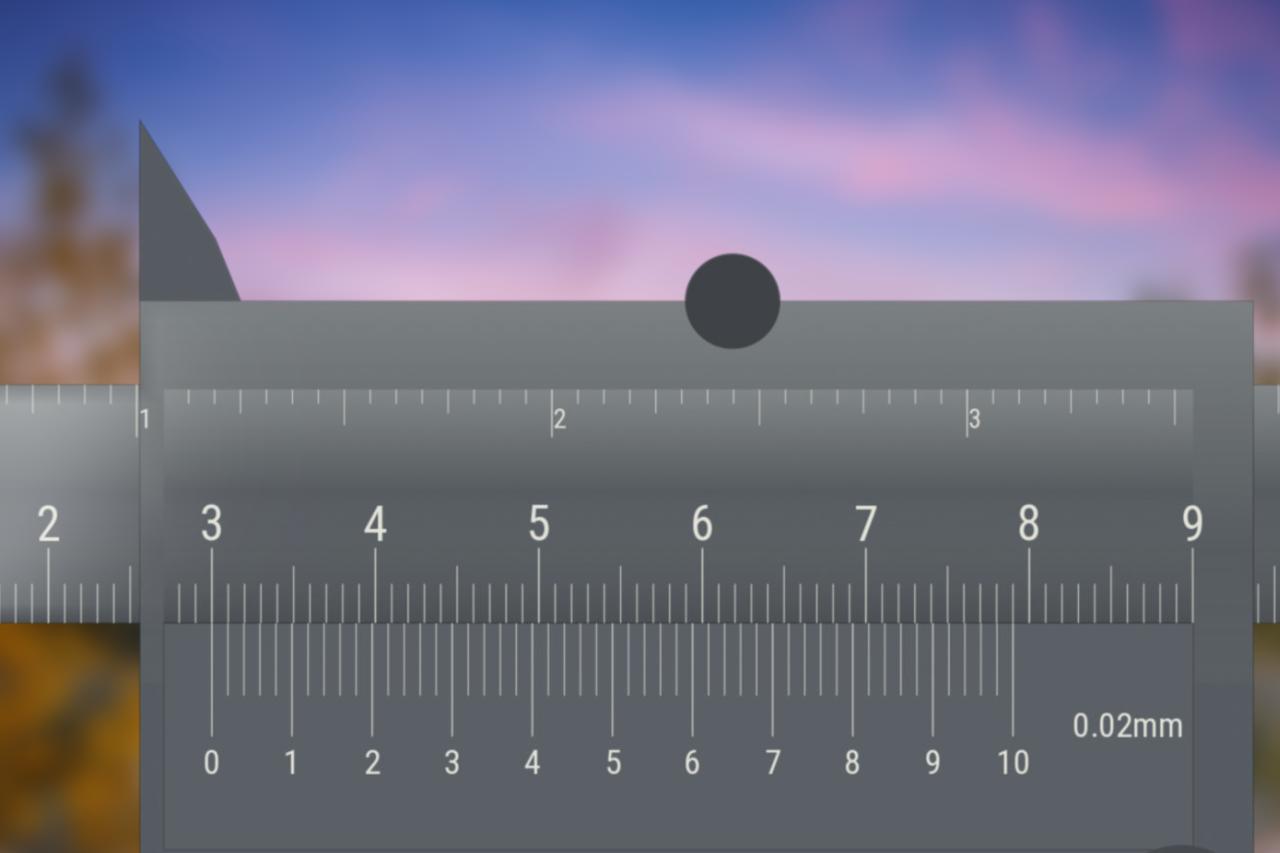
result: 30.0 mm
